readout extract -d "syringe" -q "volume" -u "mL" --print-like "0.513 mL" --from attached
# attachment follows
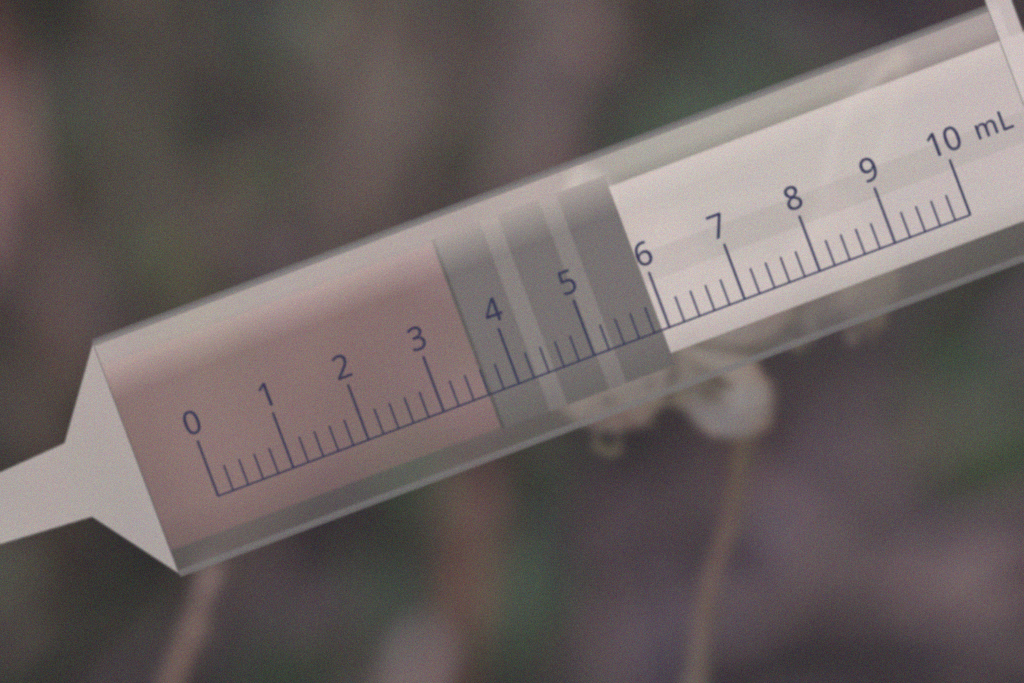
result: 3.6 mL
